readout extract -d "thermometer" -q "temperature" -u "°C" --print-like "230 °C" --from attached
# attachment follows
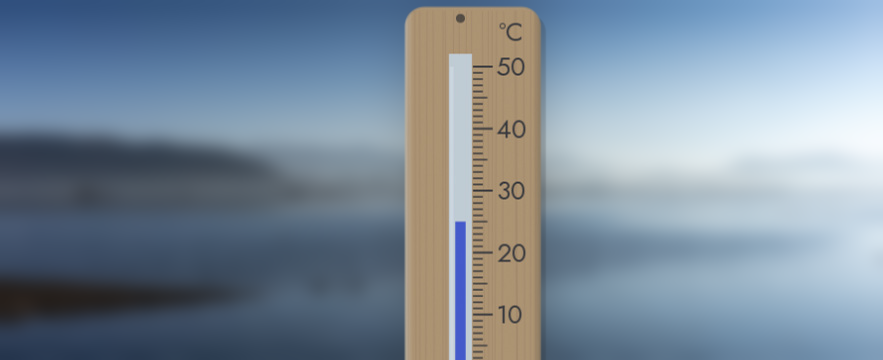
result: 25 °C
